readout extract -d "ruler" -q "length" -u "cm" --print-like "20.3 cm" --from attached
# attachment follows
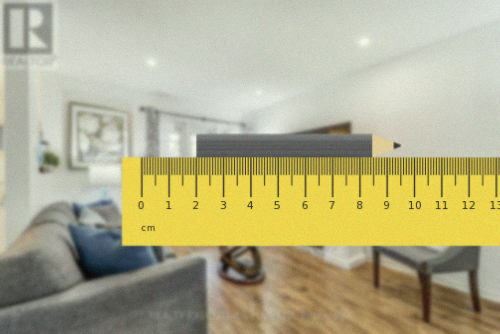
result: 7.5 cm
